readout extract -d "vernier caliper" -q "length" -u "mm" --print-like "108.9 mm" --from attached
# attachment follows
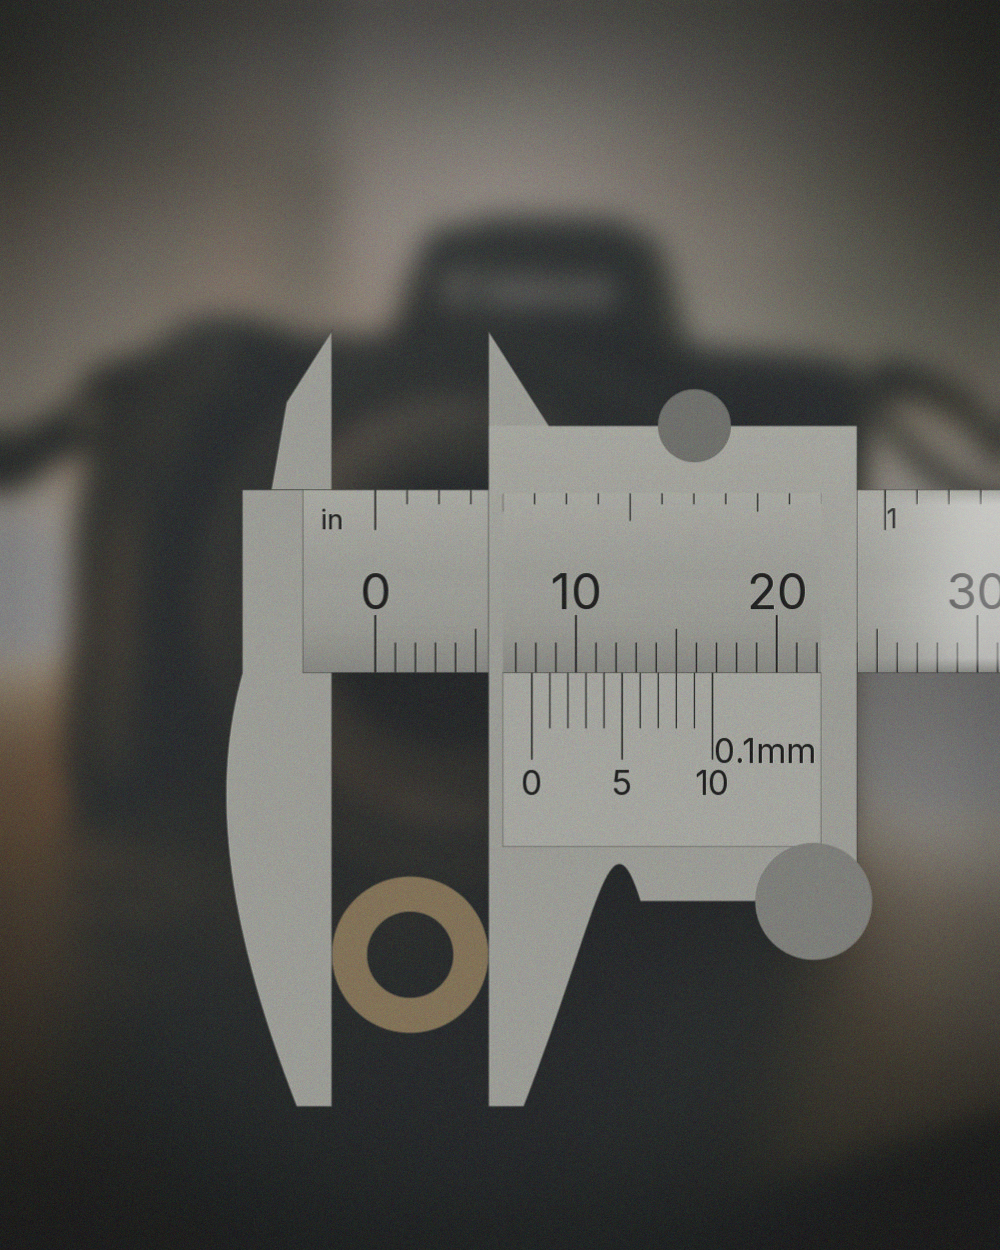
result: 7.8 mm
